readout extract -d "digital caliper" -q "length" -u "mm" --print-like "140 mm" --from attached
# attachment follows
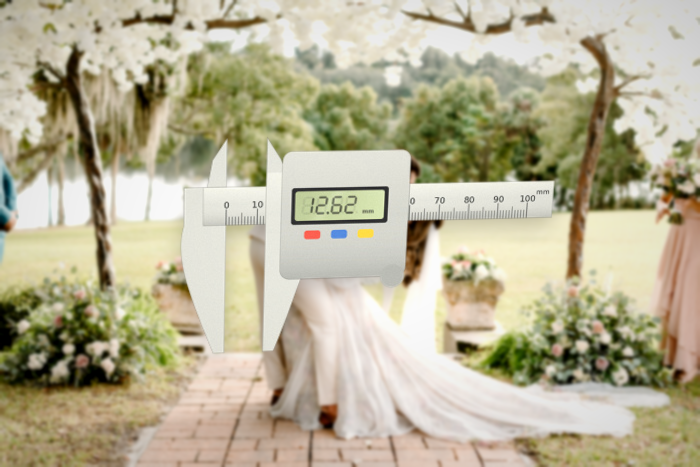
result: 12.62 mm
